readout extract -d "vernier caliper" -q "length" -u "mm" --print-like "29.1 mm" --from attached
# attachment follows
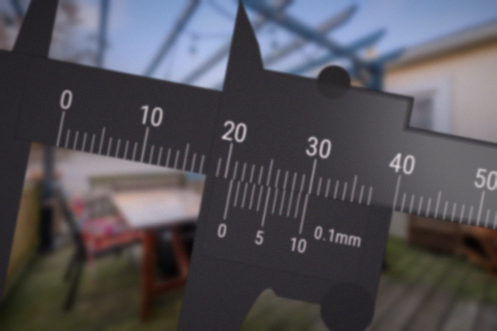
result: 20.8 mm
